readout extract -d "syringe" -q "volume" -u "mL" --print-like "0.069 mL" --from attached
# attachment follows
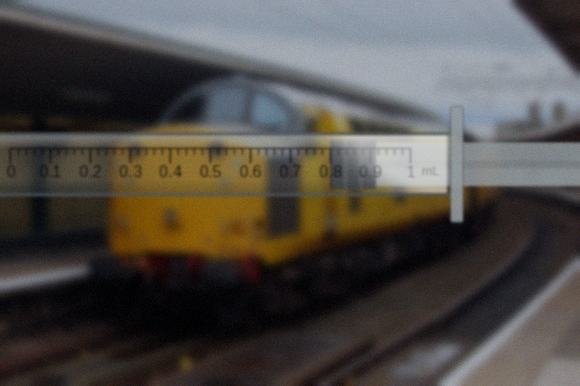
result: 0.8 mL
